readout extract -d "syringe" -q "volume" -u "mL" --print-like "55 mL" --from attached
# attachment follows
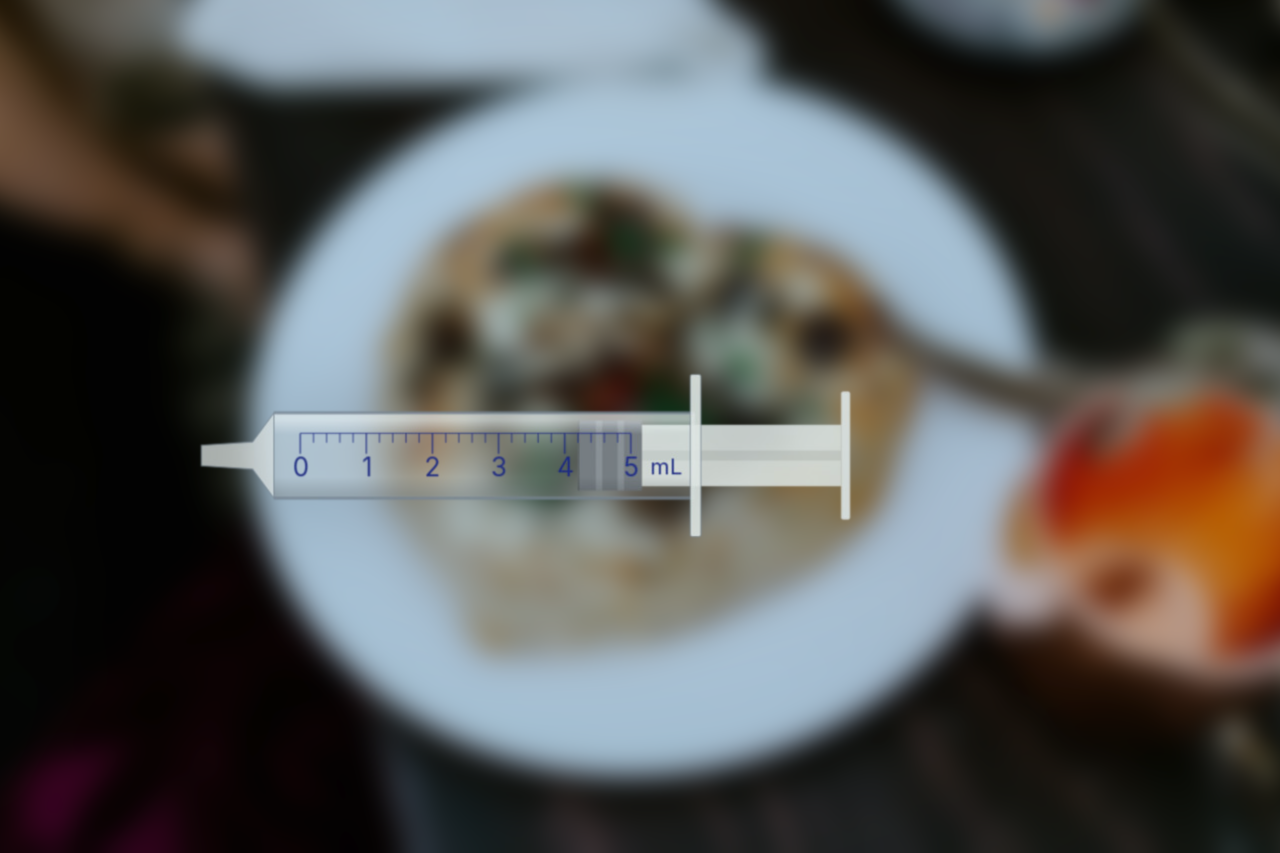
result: 4.2 mL
